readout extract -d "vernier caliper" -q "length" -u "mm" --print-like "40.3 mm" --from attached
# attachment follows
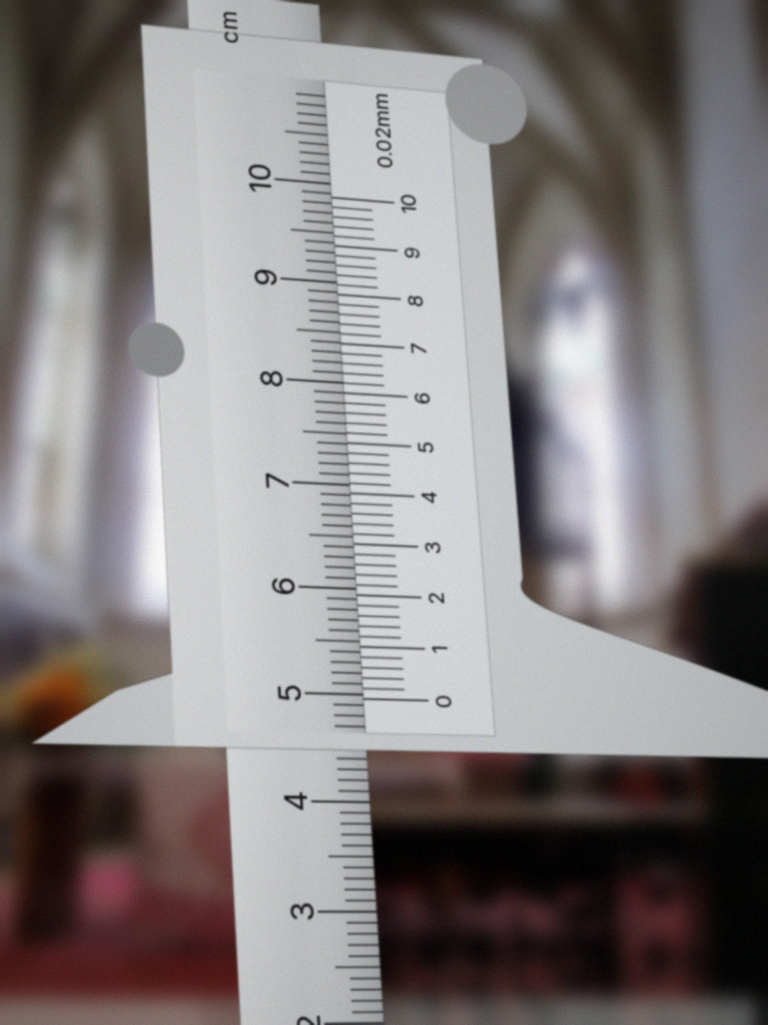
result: 49.6 mm
